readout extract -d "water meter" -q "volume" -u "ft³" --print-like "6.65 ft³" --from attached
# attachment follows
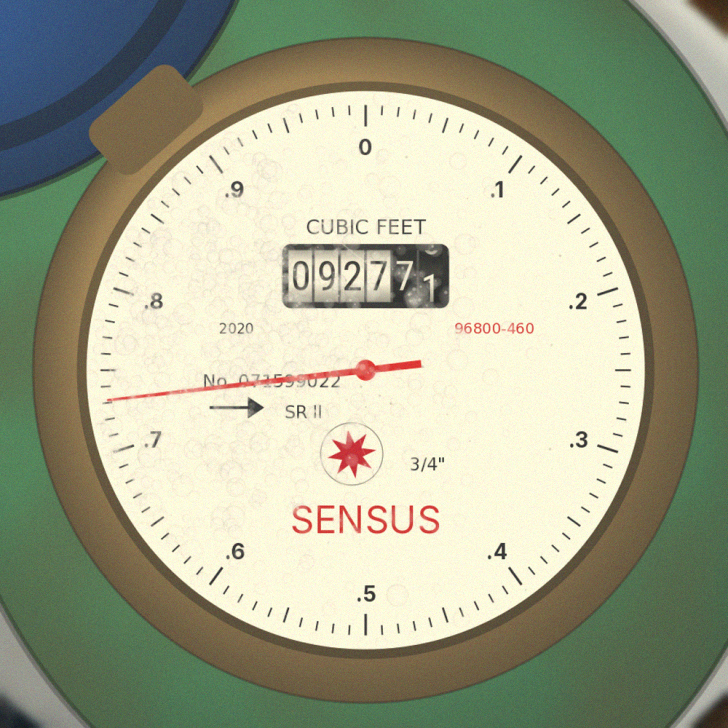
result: 92770.73 ft³
